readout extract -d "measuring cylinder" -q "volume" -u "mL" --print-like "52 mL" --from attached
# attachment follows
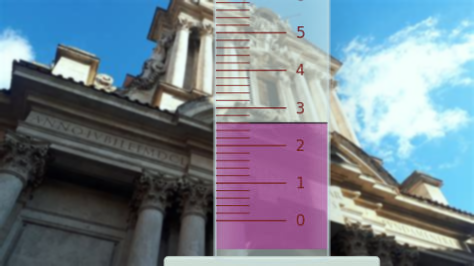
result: 2.6 mL
